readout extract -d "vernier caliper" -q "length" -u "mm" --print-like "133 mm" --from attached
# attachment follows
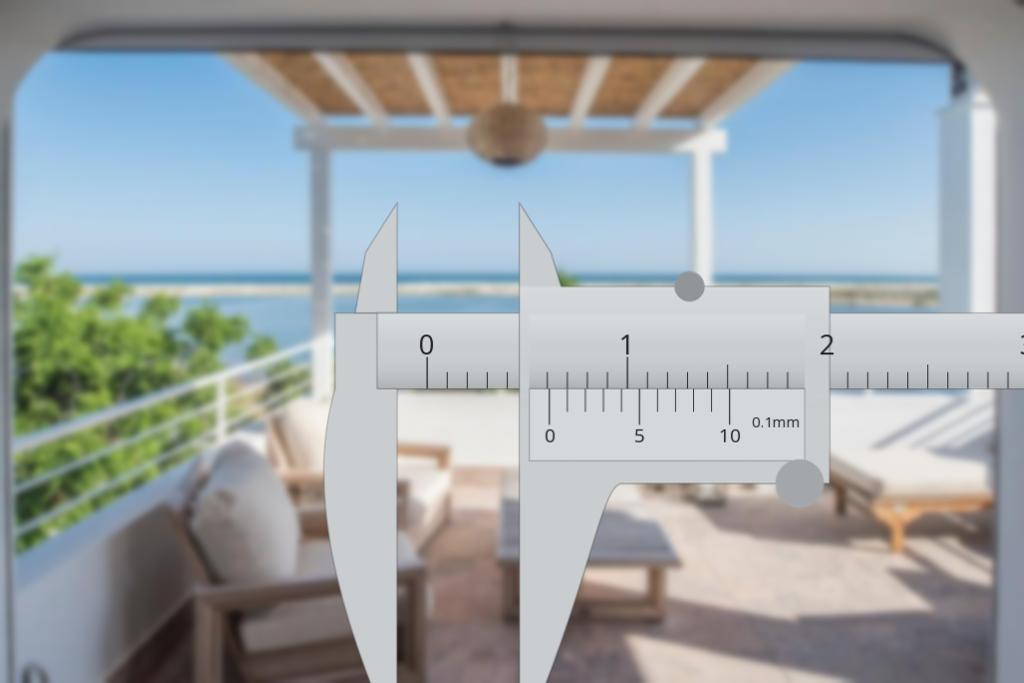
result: 6.1 mm
